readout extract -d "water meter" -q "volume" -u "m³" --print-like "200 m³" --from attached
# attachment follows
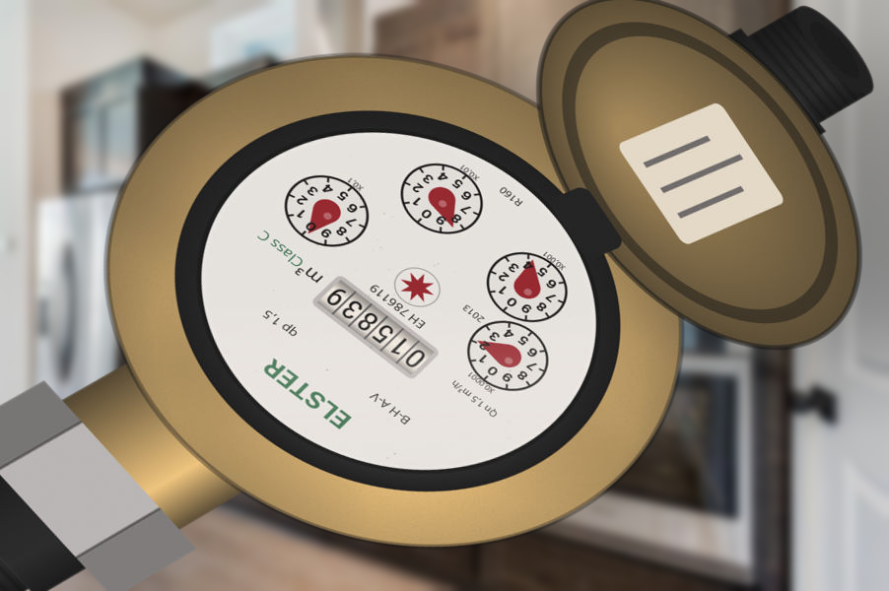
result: 15838.9842 m³
